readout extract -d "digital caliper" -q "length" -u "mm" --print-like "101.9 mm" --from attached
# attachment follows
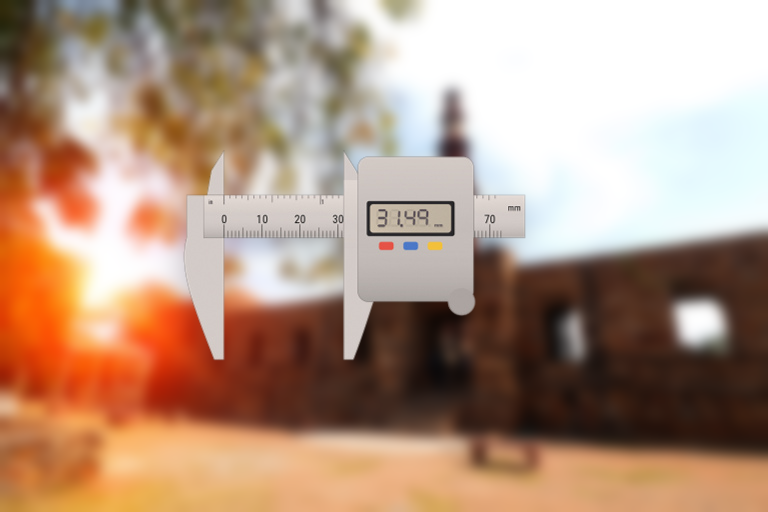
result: 31.49 mm
